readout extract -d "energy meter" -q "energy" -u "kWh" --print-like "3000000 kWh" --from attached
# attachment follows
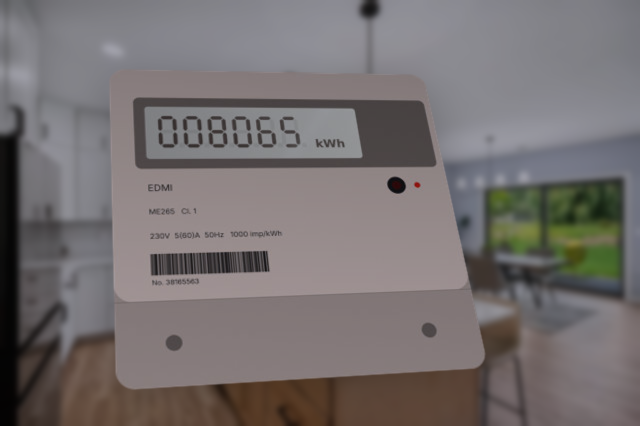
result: 8065 kWh
